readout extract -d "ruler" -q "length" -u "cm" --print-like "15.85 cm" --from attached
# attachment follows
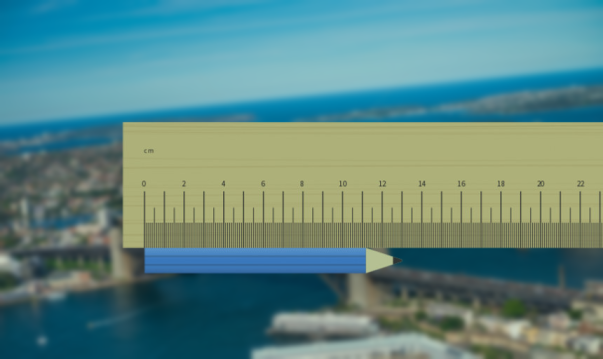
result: 13 cm
